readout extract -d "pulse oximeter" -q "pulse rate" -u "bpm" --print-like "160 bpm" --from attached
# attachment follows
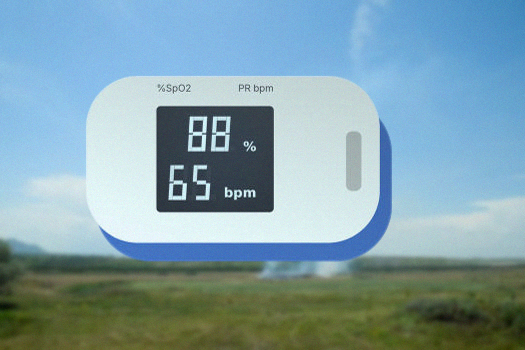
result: 65 bpm
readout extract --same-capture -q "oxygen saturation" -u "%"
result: 88 %
